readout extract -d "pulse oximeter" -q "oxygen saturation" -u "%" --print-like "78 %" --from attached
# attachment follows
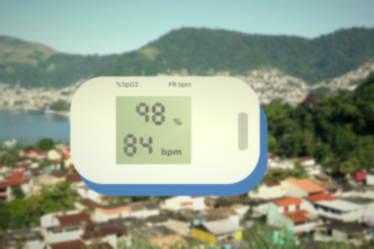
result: 98 %
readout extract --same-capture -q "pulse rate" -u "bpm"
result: 84 bpm
